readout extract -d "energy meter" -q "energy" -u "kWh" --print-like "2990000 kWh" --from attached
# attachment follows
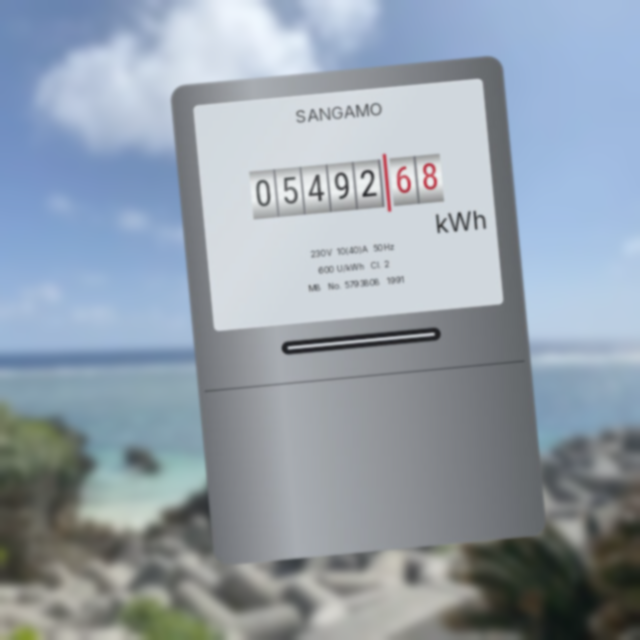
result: 5492.68 kWh
